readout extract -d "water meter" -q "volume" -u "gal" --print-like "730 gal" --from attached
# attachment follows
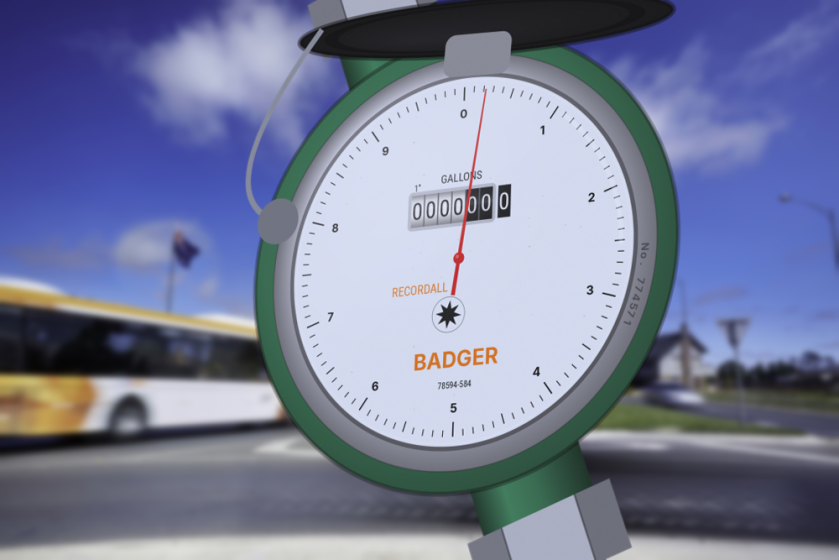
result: 0.2 gal
